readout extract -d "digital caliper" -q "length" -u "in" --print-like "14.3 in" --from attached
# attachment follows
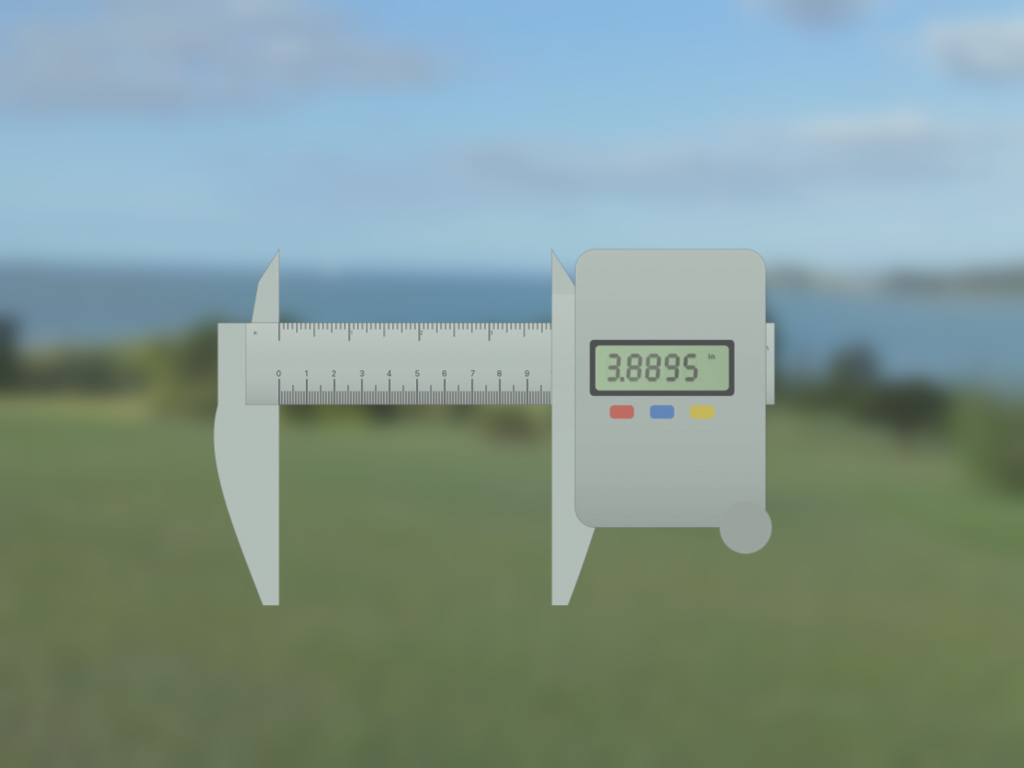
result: 3.8895 in
